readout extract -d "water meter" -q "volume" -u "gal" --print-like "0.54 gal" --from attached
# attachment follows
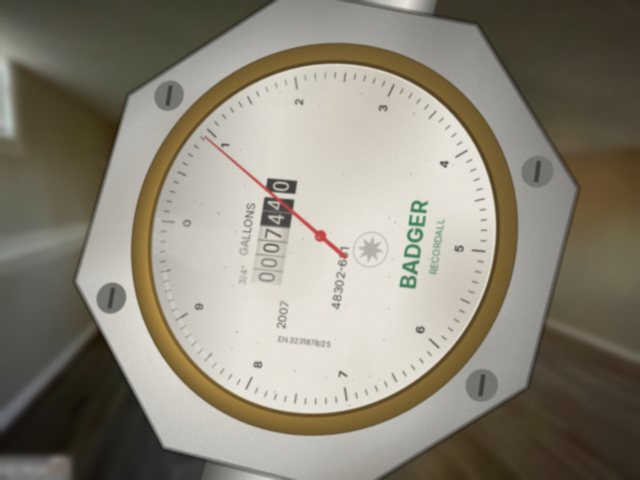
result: 7440.9 gal
